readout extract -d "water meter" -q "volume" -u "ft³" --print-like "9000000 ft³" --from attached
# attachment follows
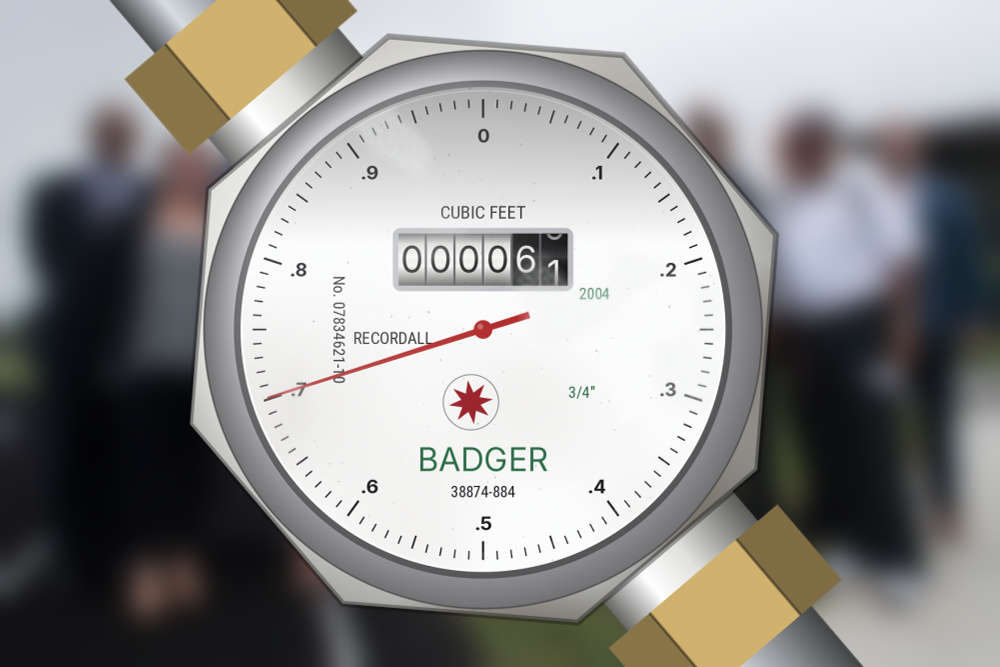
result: 60.70 ft³
